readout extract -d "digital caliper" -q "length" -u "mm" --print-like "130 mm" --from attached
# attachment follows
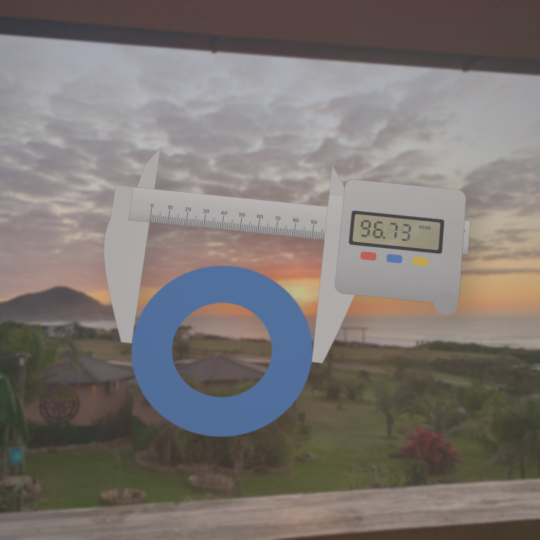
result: 96.73 mm
